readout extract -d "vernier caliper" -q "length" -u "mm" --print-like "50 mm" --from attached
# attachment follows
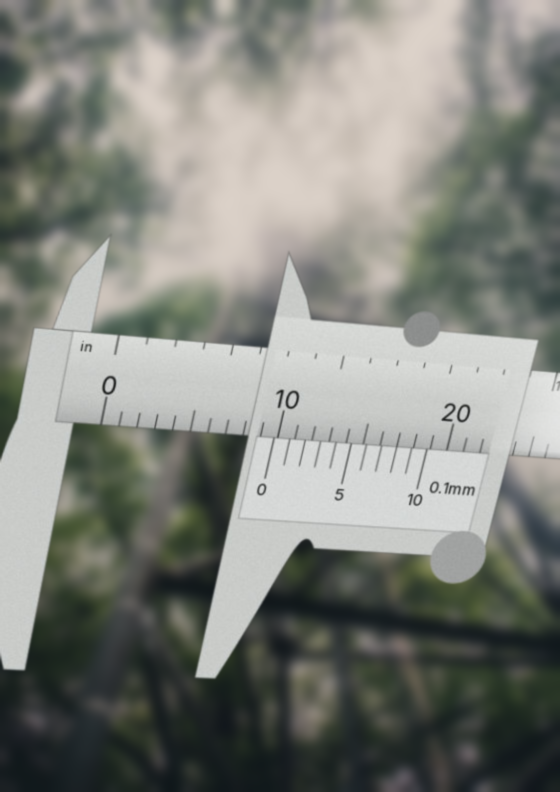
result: 9.8 mm
